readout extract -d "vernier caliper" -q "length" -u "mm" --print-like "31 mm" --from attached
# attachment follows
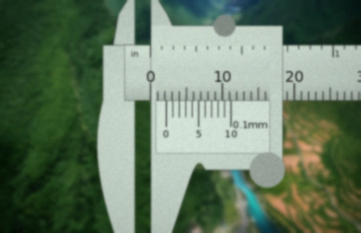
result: 2.2 mm
